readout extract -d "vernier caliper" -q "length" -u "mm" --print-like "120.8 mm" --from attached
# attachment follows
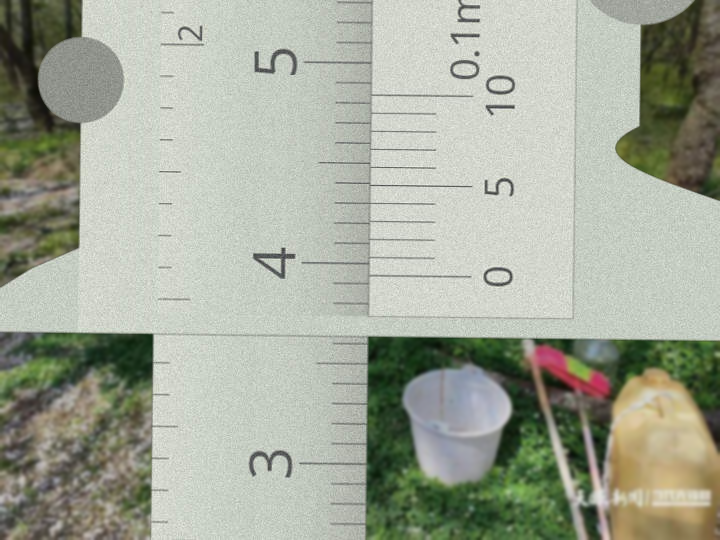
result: 39.4 mm
